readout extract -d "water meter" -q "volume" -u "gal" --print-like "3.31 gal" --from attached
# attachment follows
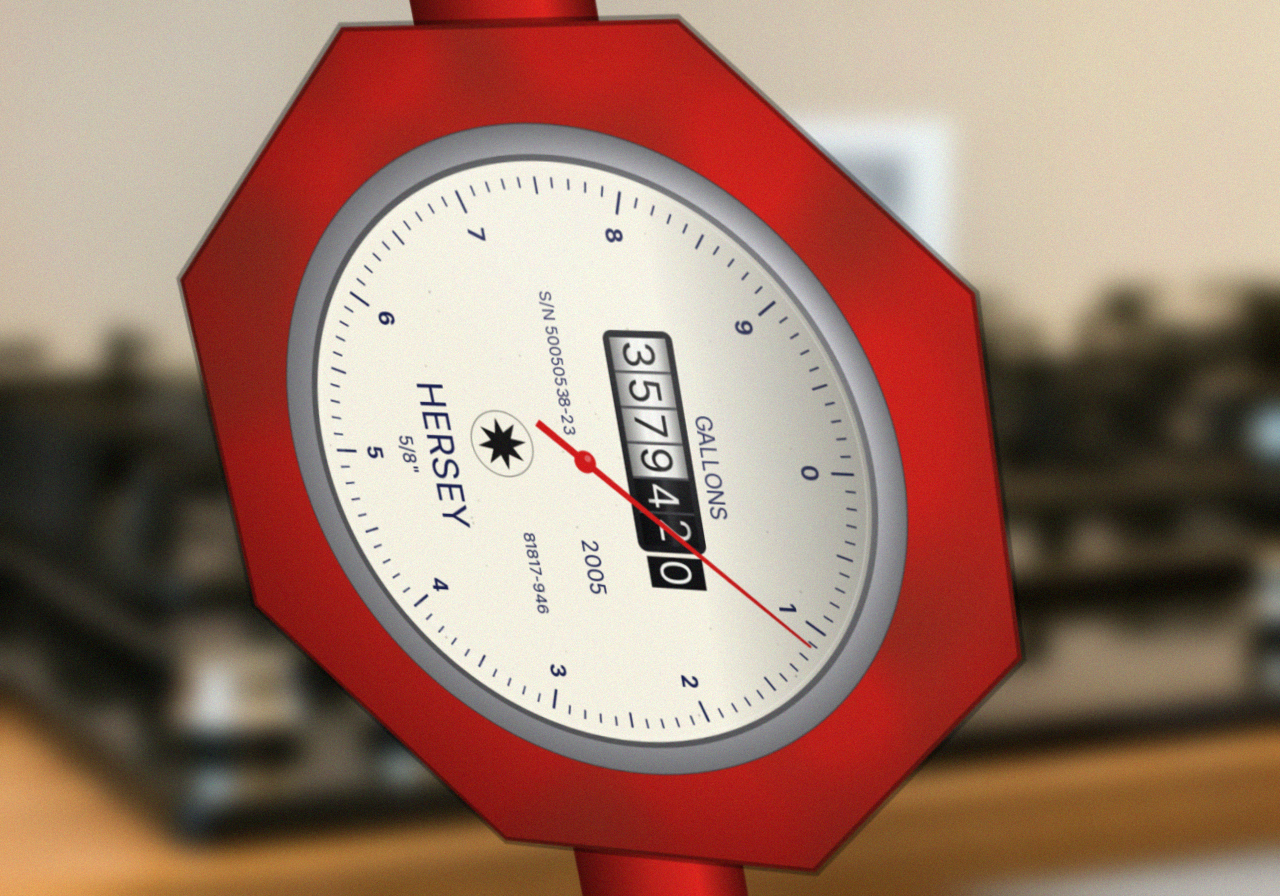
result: 3579421.1 gal
